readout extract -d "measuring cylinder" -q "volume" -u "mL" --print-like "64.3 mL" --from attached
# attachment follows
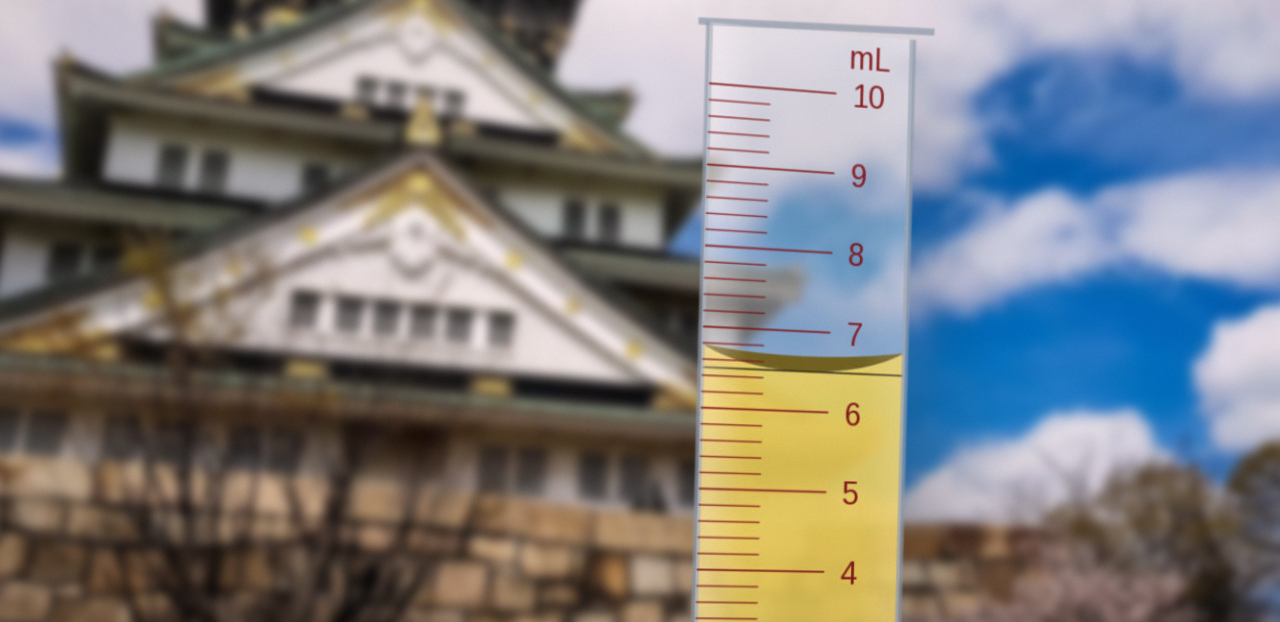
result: 6.5 mL
